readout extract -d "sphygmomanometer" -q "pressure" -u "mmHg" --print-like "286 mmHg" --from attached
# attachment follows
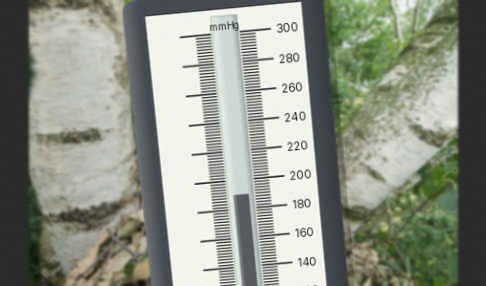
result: 190 mmHg
